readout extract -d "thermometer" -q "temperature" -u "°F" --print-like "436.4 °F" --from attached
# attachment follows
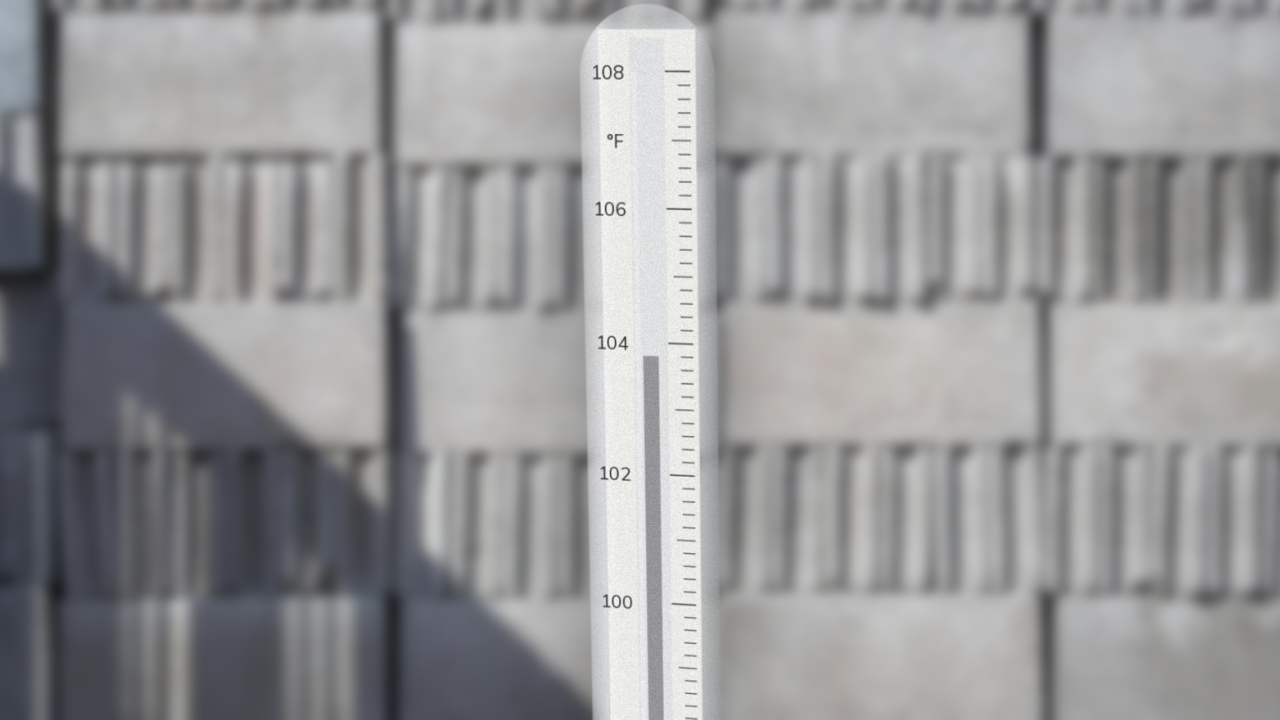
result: 103.8 °F
